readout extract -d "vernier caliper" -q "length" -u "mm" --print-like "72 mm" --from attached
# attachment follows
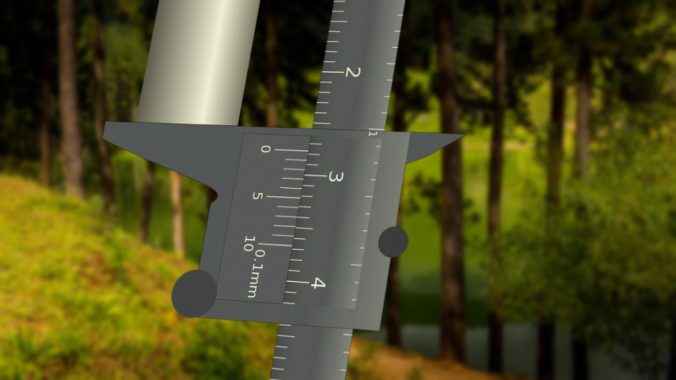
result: 27.7 mm
